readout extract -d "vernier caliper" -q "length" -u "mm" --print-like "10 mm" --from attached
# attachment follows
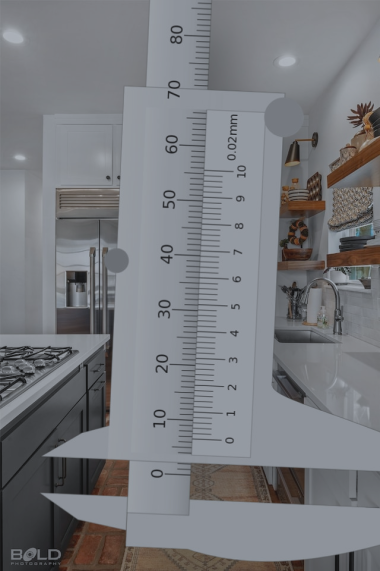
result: 6.6 mm
